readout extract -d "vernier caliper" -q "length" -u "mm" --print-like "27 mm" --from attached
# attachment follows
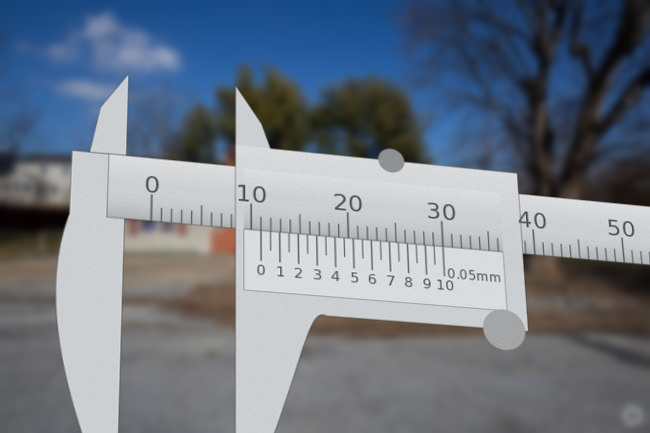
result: 11.0 mm
